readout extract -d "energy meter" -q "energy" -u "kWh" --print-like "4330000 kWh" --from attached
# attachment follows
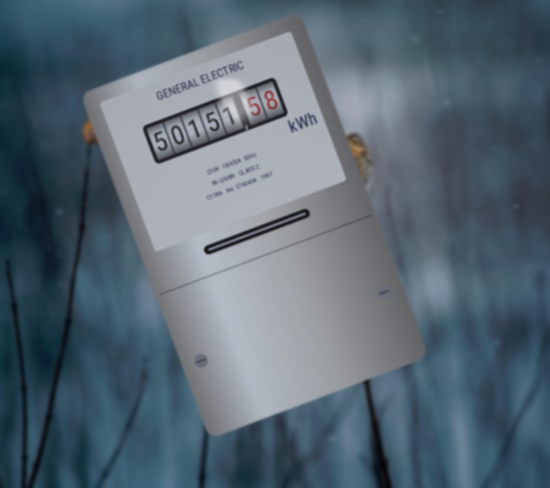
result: 50151.58 kWh
